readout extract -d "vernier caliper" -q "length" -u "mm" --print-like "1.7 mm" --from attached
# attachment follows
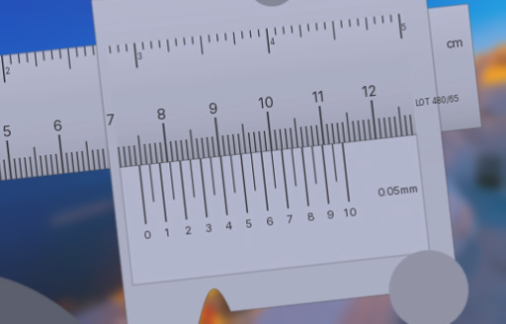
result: 74.6 mm
